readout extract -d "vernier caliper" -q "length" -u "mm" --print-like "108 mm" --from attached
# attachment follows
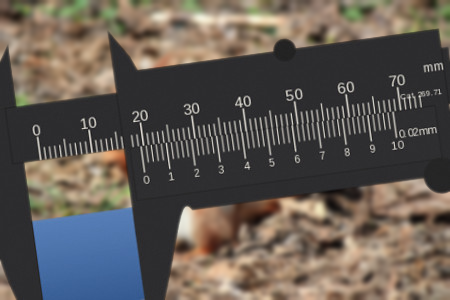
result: 19.5 mm
